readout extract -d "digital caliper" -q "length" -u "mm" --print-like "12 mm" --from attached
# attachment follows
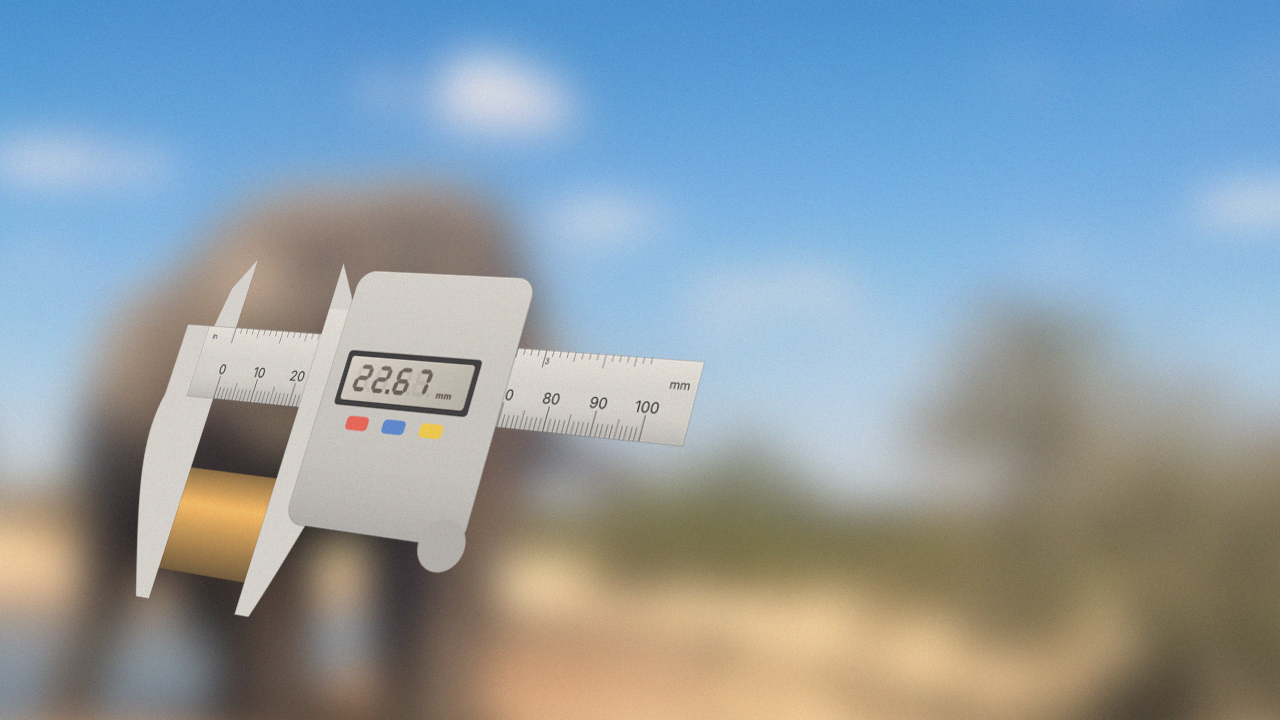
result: 22.67 mm
